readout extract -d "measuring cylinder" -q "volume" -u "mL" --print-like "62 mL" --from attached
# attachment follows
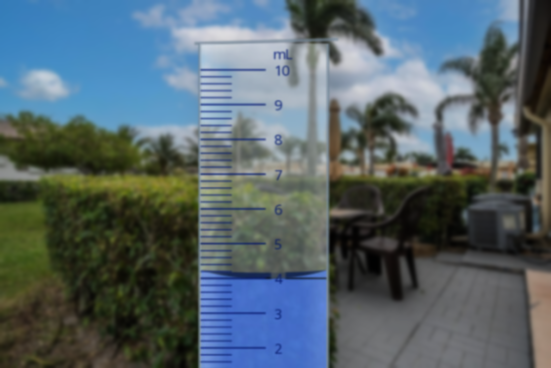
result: 4 mL
